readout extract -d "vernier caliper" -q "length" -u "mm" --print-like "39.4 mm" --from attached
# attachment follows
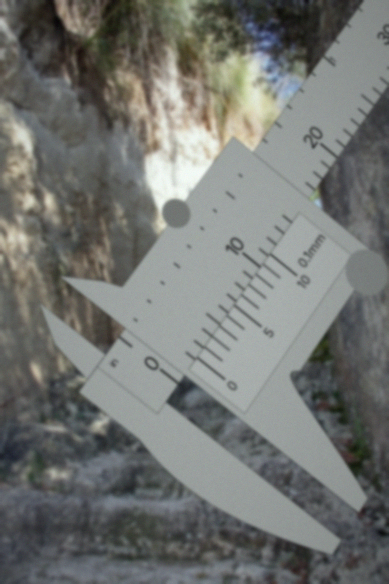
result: 2.2 mm
